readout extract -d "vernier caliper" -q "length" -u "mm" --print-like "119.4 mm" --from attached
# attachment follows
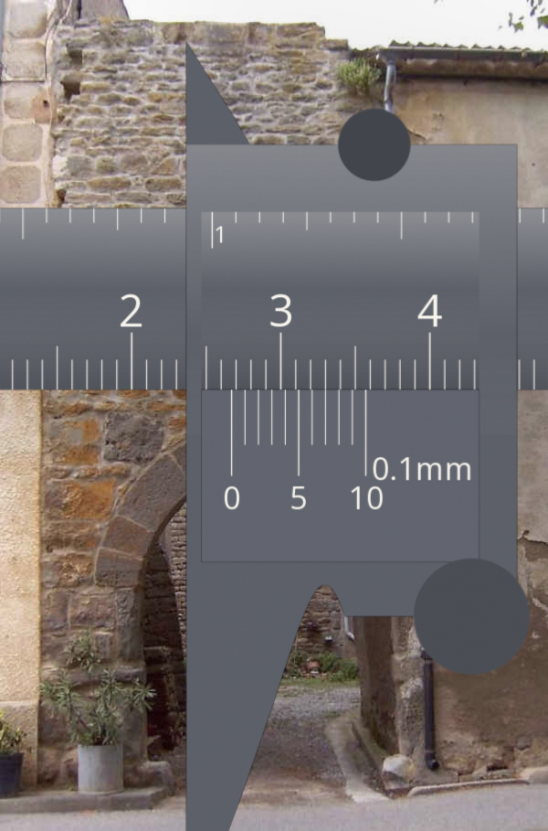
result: 26.7 mm
